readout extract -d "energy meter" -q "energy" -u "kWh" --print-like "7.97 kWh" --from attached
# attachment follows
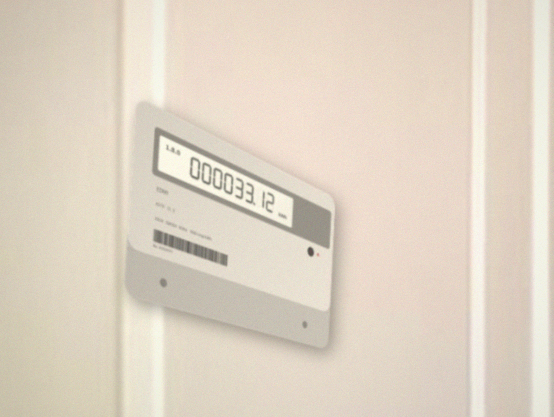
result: 33.12 kWh
